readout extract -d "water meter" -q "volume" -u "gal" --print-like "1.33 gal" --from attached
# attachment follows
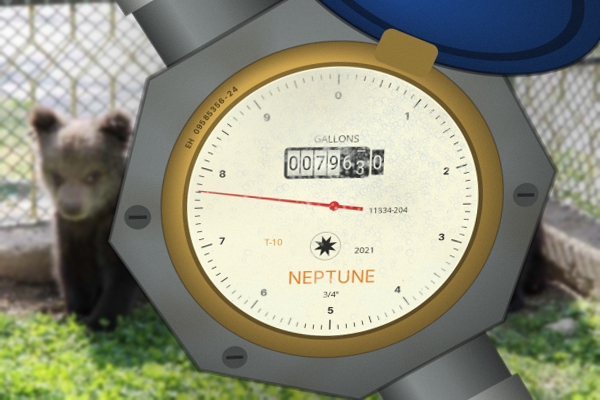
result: 79627.7 gal
